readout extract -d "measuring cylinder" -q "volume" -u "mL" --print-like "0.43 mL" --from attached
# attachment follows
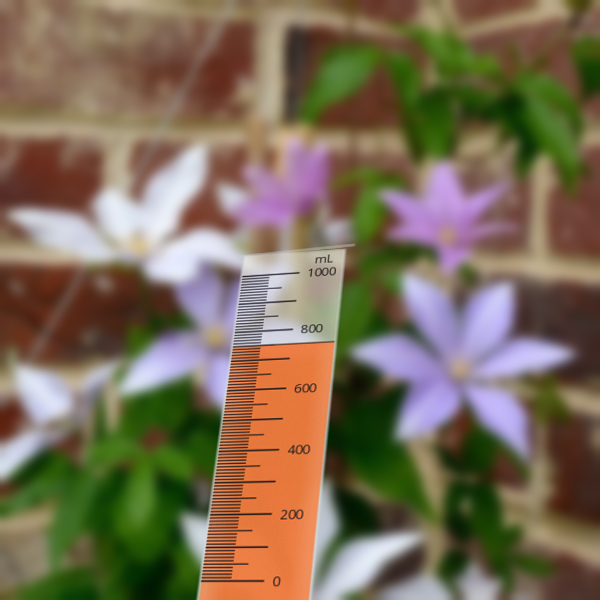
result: 750 mL
